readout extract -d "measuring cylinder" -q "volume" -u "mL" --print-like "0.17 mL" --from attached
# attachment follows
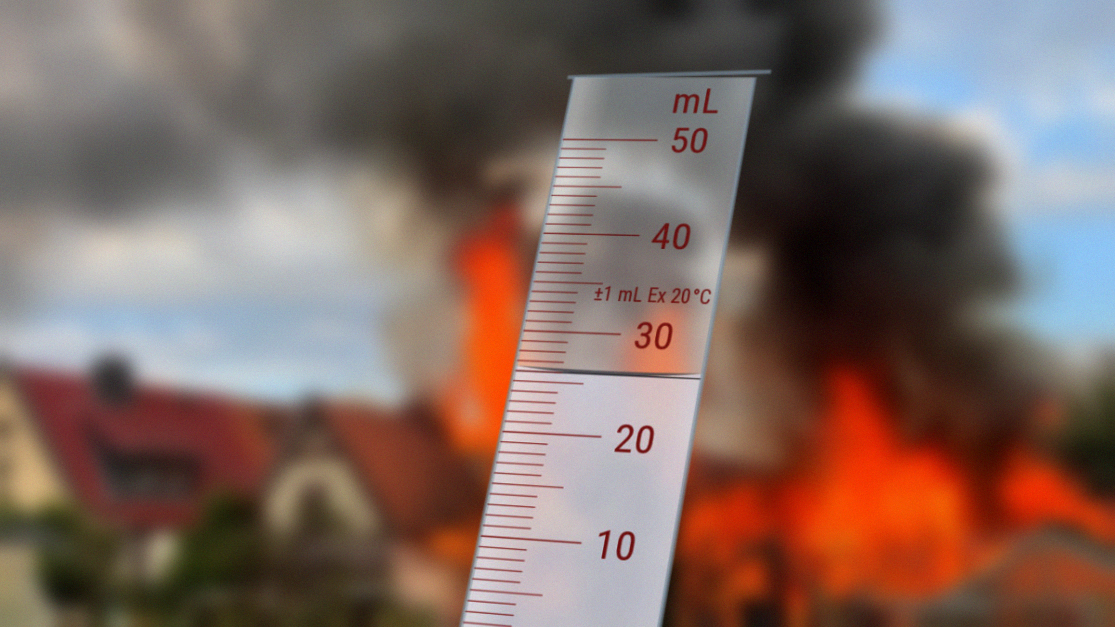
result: 26 mL
